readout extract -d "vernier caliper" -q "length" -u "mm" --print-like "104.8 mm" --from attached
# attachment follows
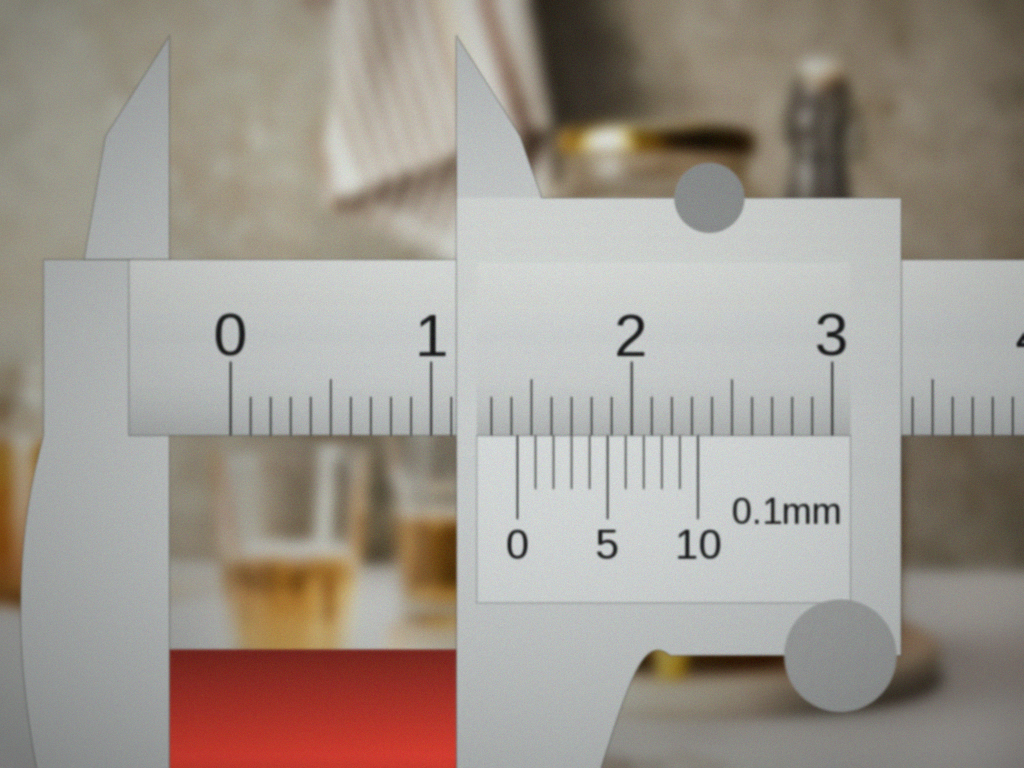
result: 14.3 mm
